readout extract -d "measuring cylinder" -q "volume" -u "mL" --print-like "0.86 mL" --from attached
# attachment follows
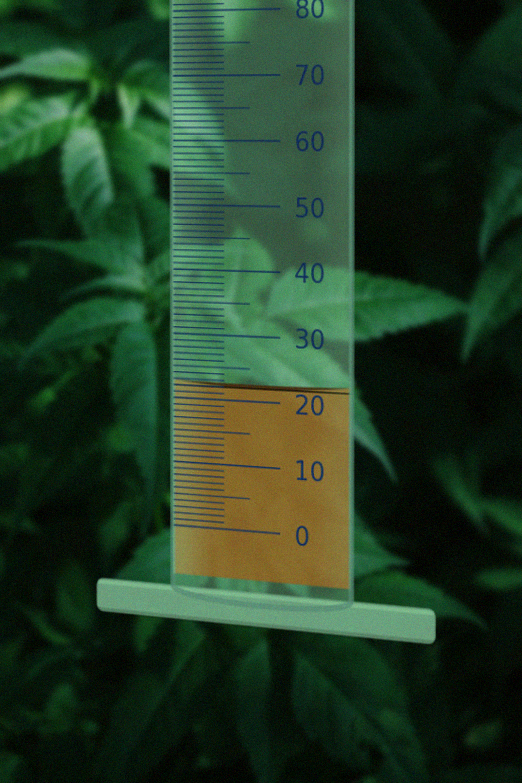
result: 22 mL
